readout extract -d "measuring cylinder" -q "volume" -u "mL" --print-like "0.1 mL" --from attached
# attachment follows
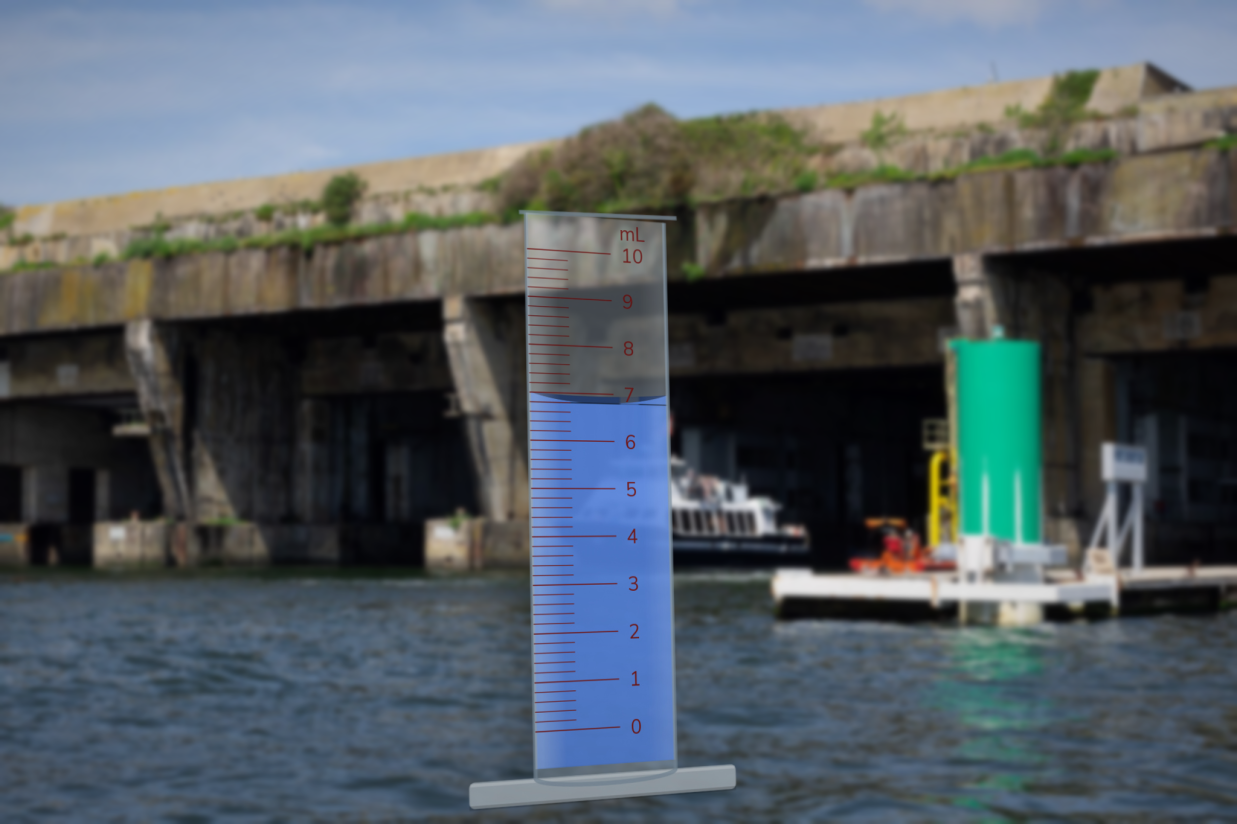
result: 6.8 mL
